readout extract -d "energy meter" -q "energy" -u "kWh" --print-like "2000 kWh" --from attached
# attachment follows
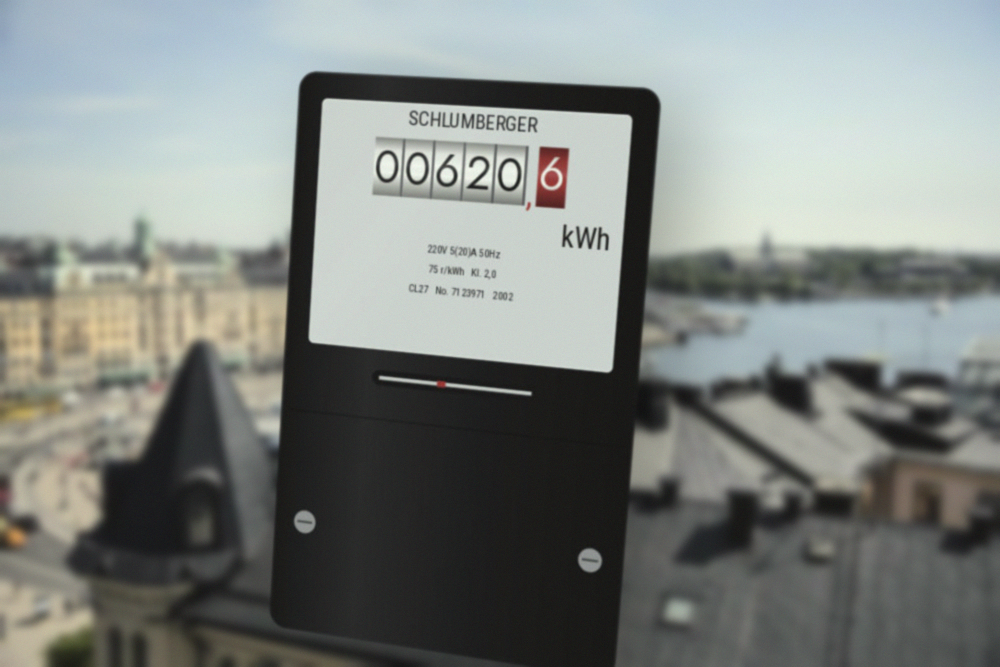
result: 620.6 kWh
